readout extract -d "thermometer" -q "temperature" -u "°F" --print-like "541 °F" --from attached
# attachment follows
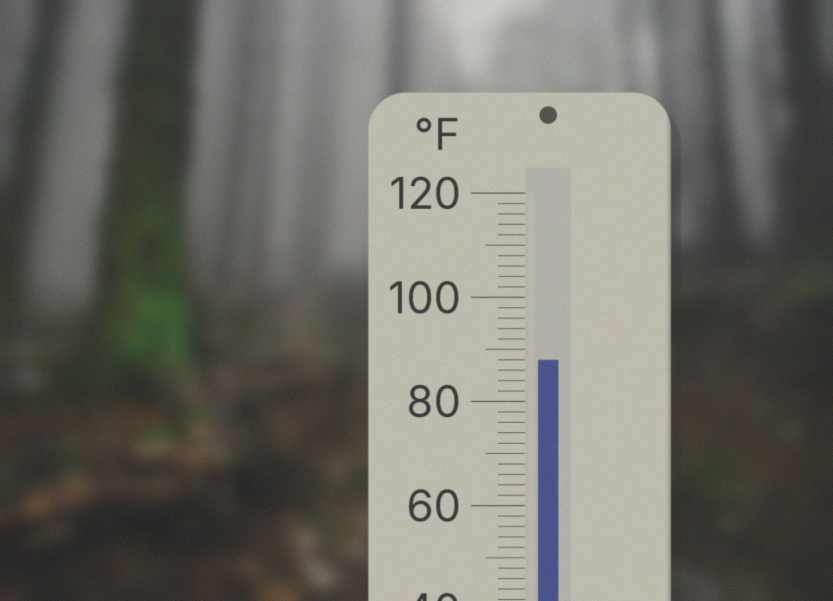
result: 88 °F
